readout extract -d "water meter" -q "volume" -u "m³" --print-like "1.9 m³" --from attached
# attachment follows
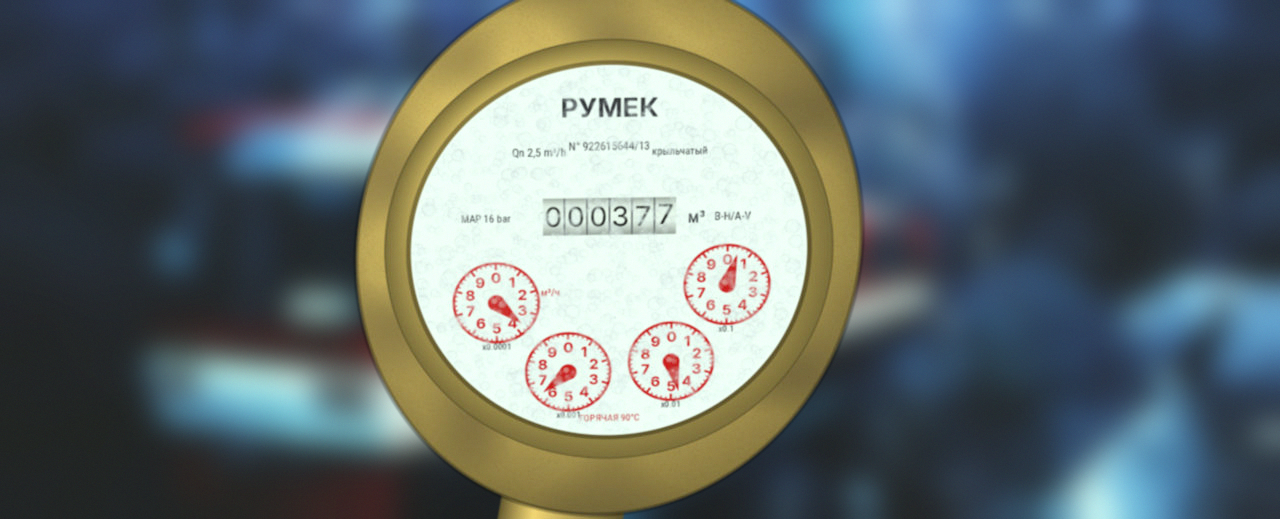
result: 377.0463 m³
